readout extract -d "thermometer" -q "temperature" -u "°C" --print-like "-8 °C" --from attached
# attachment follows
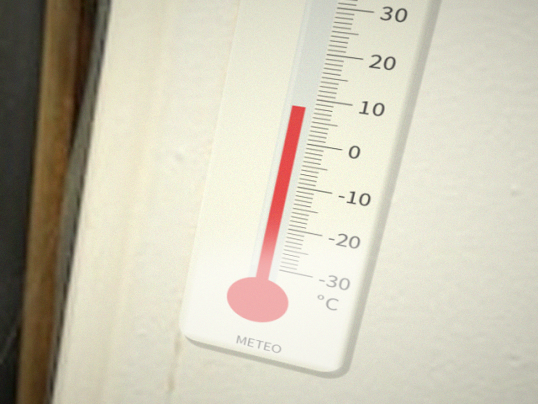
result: 8 °C
